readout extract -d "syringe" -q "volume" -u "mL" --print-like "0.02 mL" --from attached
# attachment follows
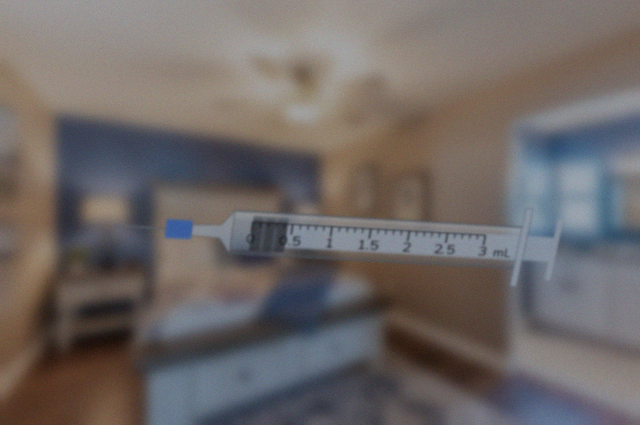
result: 0 mL
